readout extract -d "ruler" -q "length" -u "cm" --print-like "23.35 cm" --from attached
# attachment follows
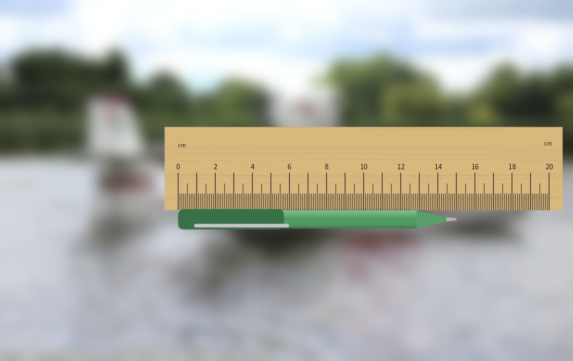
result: 15 cm
